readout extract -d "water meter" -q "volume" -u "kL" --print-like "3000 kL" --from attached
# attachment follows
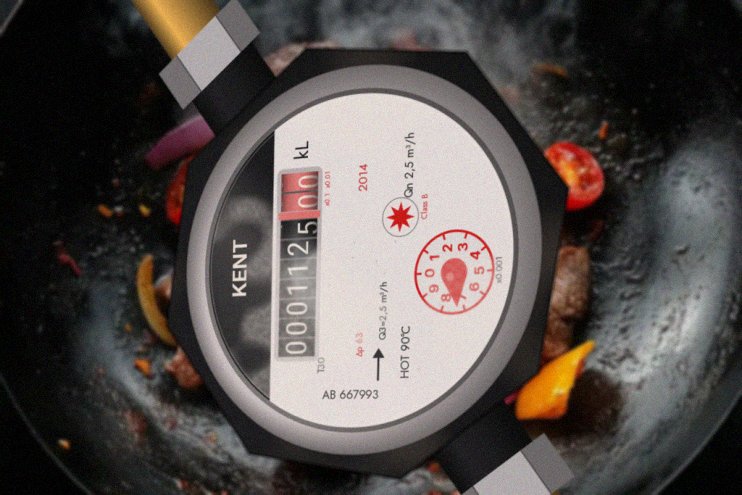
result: 1124.997 kL
